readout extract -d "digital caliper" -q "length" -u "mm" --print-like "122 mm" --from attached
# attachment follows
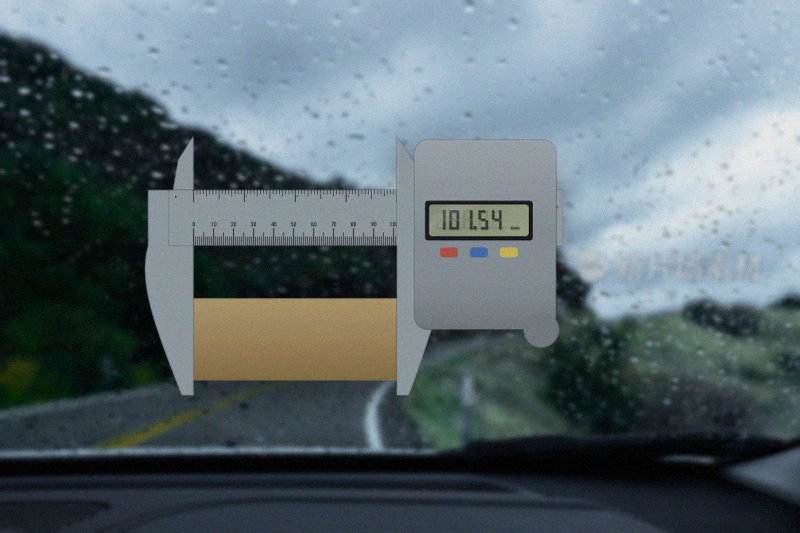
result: 101.54 mm
